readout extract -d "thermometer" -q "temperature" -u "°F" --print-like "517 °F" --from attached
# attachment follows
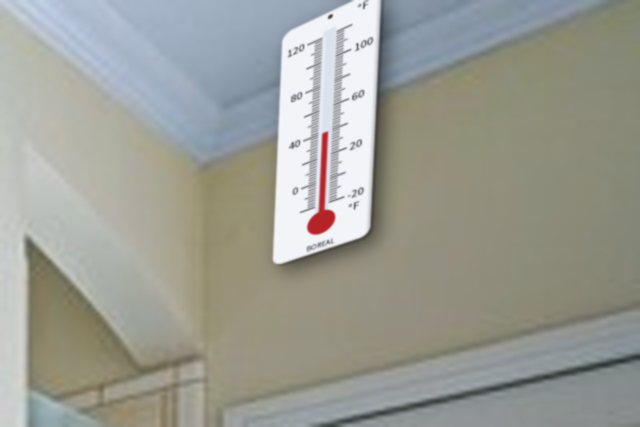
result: 40 °F
